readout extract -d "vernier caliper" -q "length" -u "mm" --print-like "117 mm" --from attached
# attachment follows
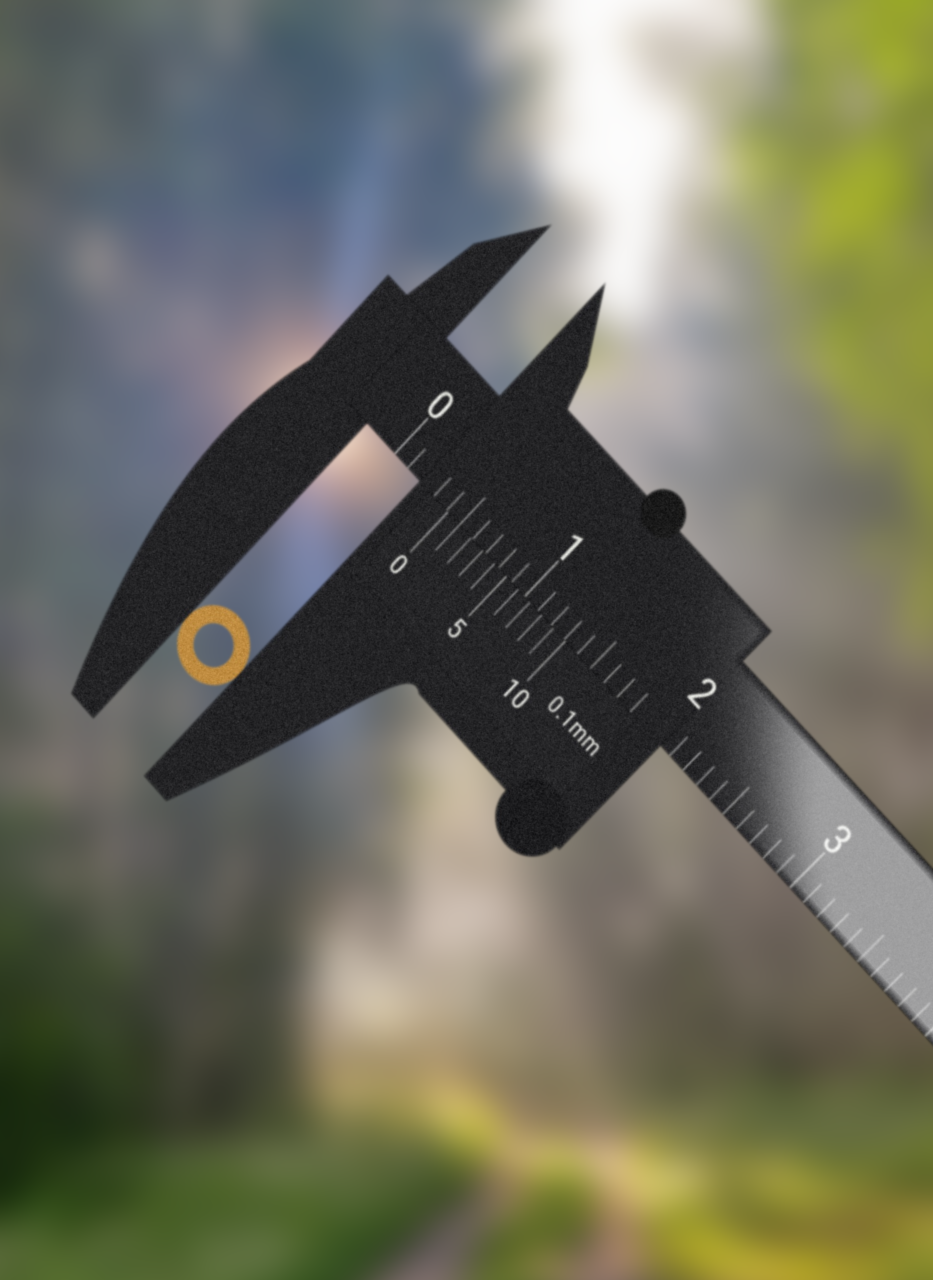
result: 4.1 mm
